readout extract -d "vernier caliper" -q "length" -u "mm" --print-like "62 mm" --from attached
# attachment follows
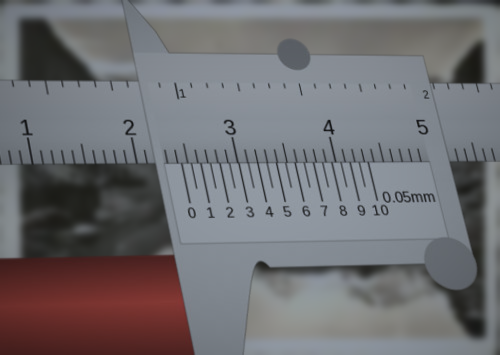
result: 24.4 mm
